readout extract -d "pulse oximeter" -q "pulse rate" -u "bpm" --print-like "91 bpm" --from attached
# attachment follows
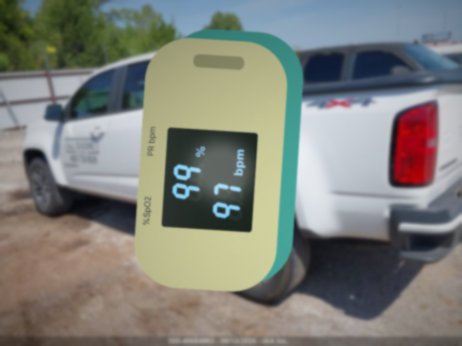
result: 97 bpm
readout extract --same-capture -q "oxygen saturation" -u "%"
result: 99 %
